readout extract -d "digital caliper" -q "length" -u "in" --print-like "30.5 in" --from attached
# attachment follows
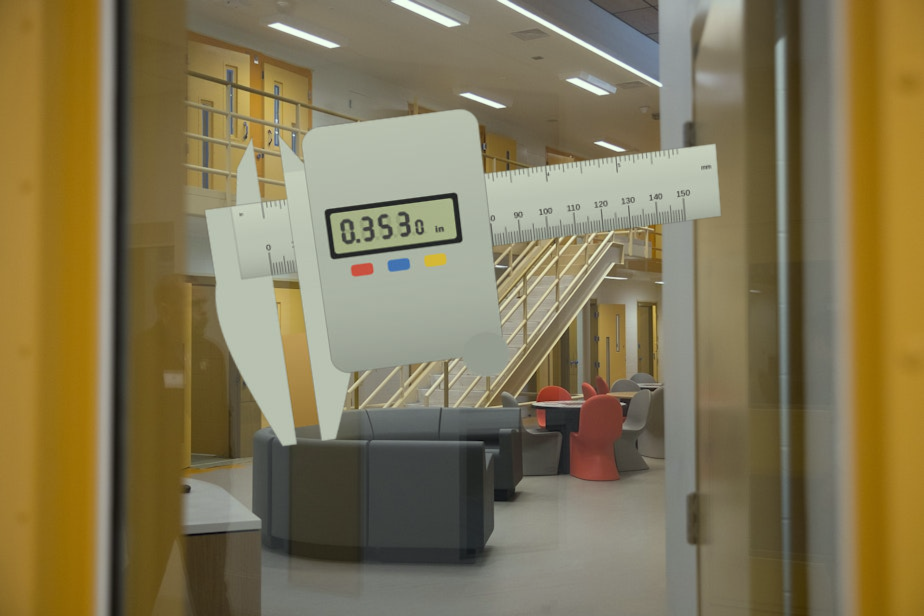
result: 0.3530 in
